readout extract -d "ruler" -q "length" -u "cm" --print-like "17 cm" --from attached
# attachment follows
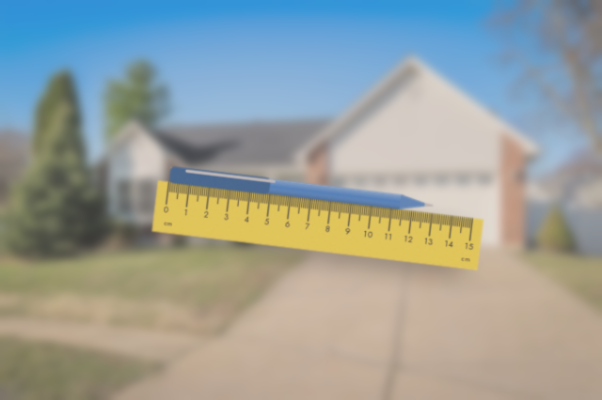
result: 13 cm
